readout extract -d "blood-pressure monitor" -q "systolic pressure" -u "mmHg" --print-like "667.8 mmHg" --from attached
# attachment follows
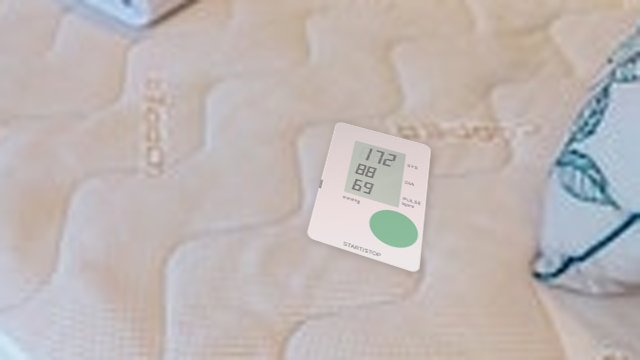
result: 172 mmHg
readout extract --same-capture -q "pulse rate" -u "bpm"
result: 69 bpm
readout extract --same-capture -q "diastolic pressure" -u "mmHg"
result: 88 mmHg
